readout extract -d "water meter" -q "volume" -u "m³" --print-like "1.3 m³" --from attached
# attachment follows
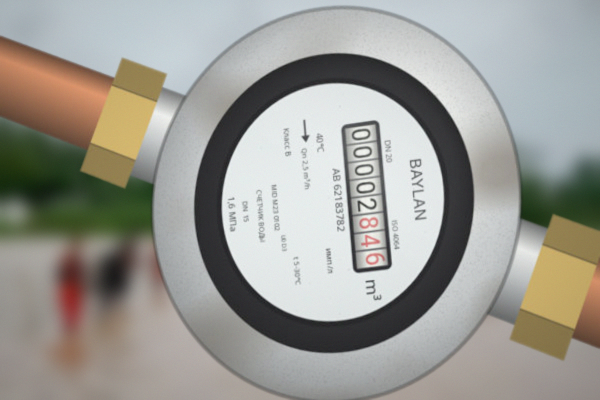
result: 2.846 m³
